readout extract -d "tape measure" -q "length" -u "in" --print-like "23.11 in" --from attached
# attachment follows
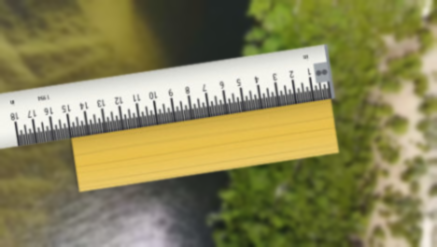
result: 15 in
